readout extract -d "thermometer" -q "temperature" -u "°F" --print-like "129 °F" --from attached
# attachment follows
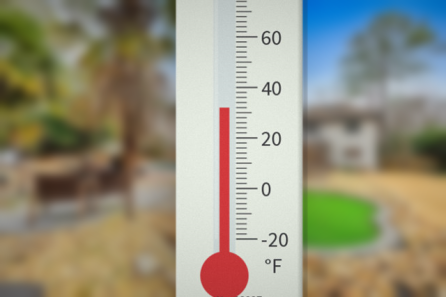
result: 32 °F
